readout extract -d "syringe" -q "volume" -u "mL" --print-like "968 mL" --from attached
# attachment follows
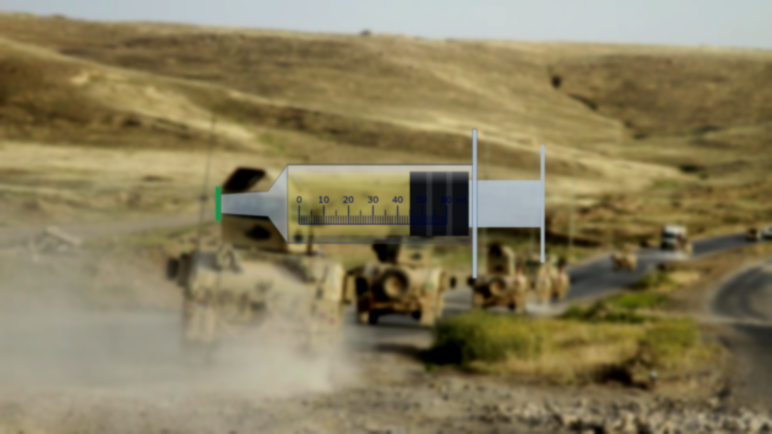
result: 45 mL
